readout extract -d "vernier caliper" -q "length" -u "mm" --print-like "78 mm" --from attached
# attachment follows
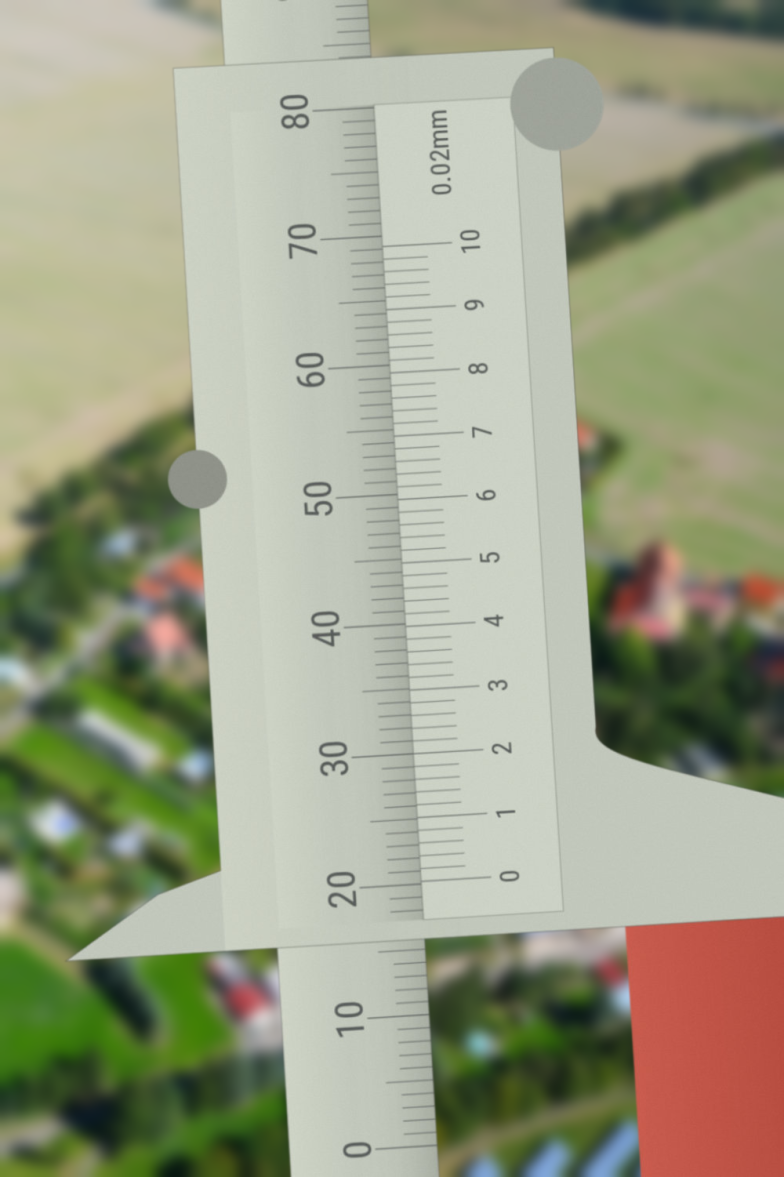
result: 20.2 mm
